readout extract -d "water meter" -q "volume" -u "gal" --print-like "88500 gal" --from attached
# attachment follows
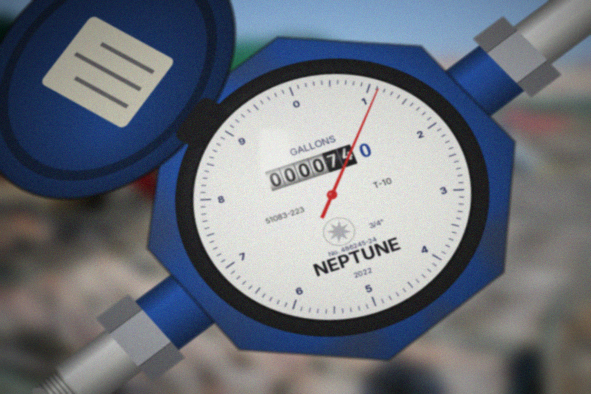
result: 741.1 gal
